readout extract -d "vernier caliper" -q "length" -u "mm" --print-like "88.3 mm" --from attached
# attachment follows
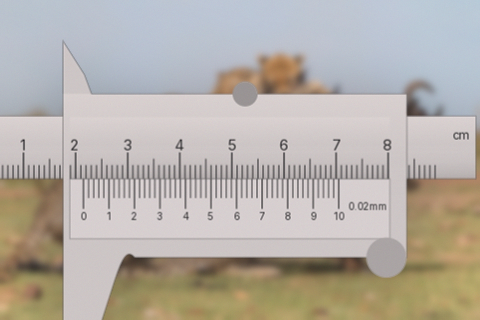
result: 21.5 mm
